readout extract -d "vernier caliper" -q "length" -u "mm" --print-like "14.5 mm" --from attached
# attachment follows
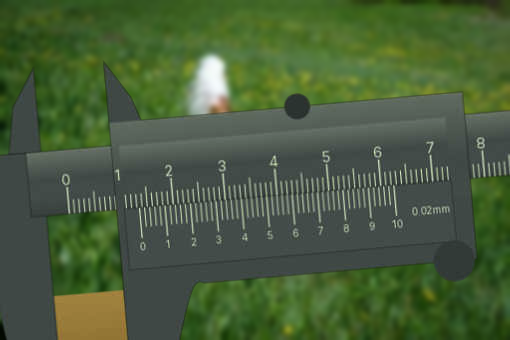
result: 13.5 mm
